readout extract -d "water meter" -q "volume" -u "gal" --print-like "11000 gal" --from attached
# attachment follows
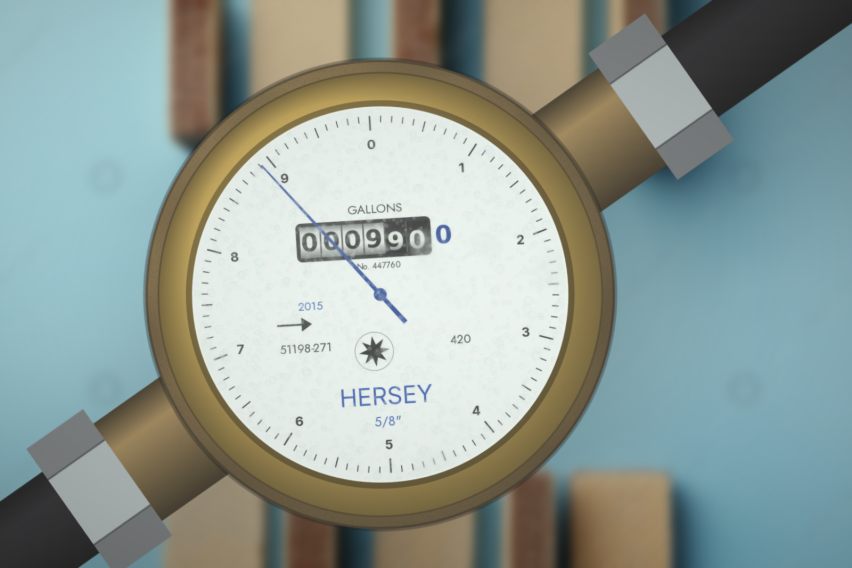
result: 9898.9 gal
